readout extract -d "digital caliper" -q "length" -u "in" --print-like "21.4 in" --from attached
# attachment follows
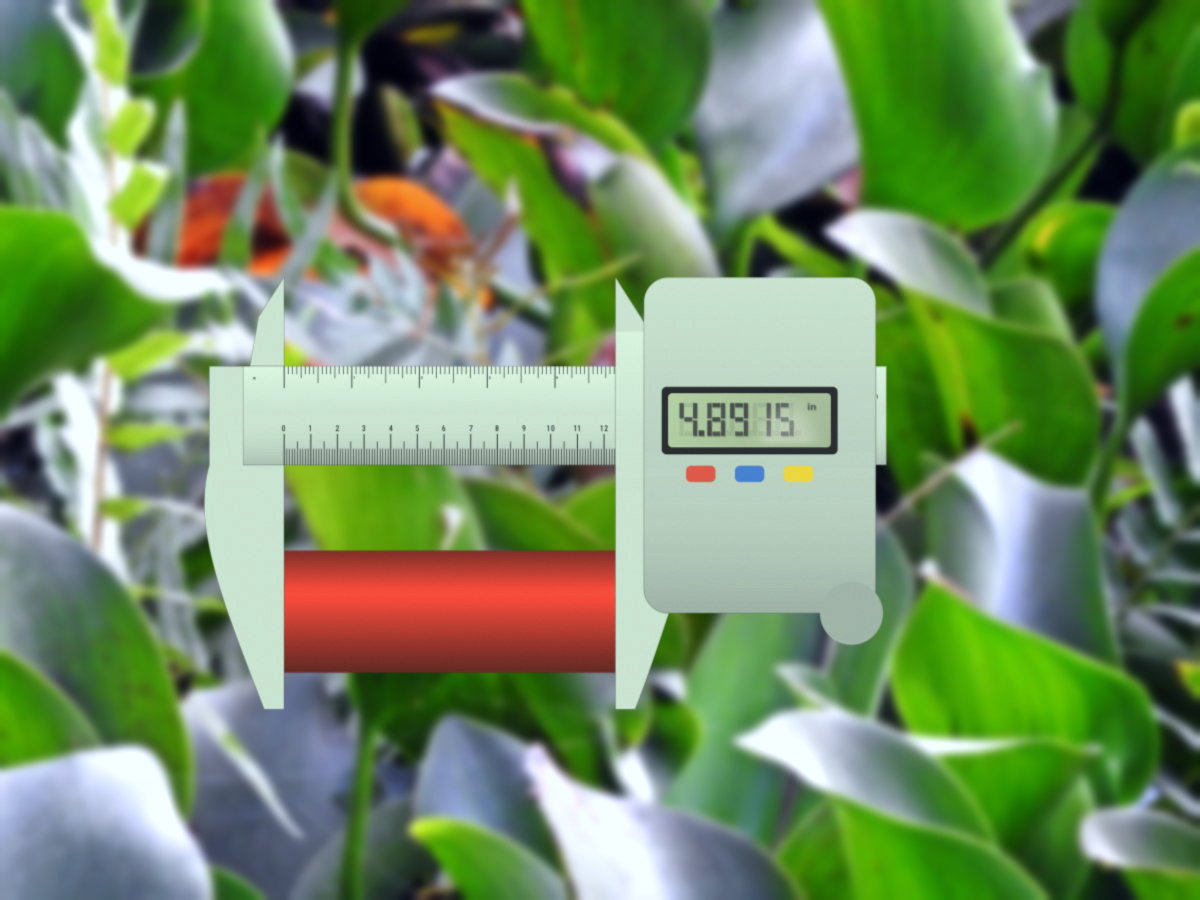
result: 4.8915 in
